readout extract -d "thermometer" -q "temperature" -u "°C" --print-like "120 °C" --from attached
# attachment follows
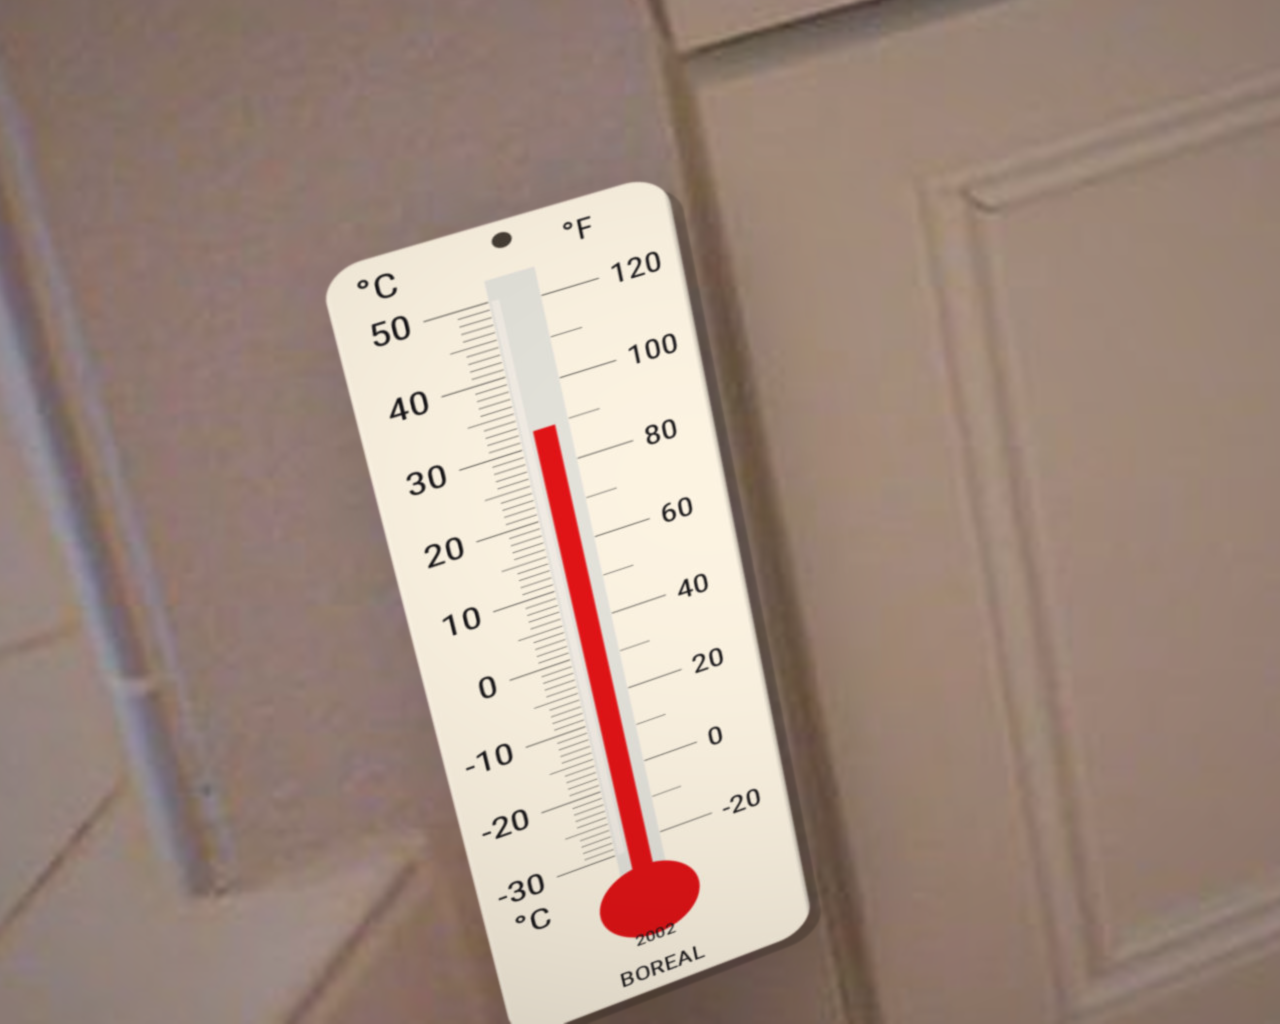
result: 32 °C
